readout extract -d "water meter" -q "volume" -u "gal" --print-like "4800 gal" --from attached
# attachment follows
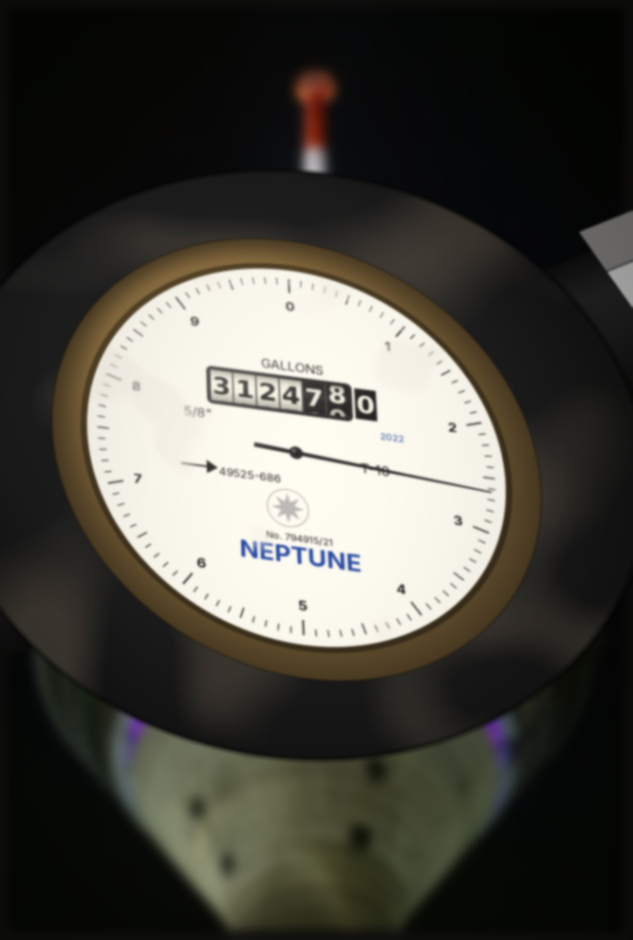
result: 3124782.6 gal
